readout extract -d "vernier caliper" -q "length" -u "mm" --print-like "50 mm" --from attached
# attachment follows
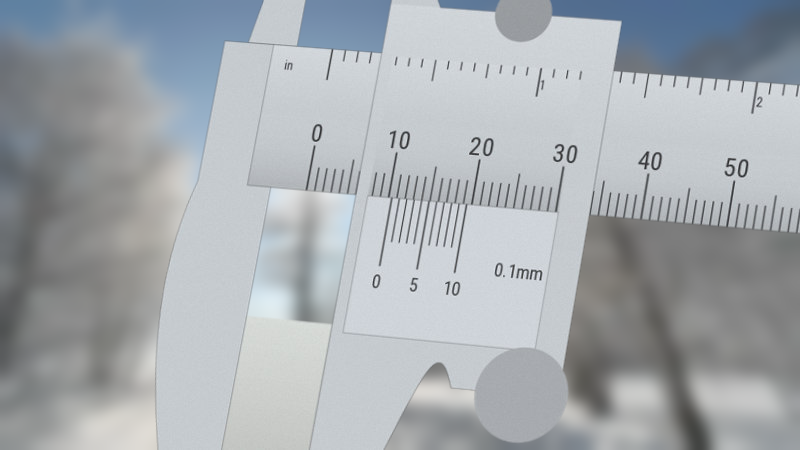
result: 10.4 mm
